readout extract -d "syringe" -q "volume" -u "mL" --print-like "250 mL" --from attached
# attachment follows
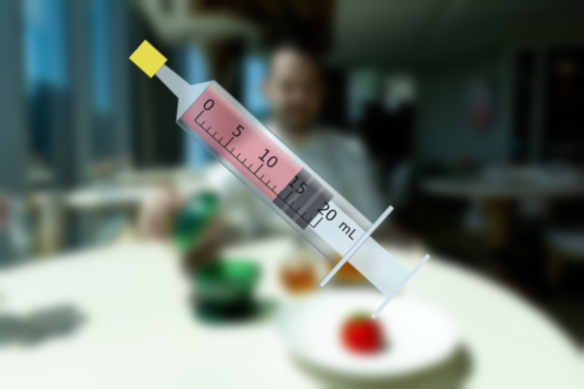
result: 14 mL
